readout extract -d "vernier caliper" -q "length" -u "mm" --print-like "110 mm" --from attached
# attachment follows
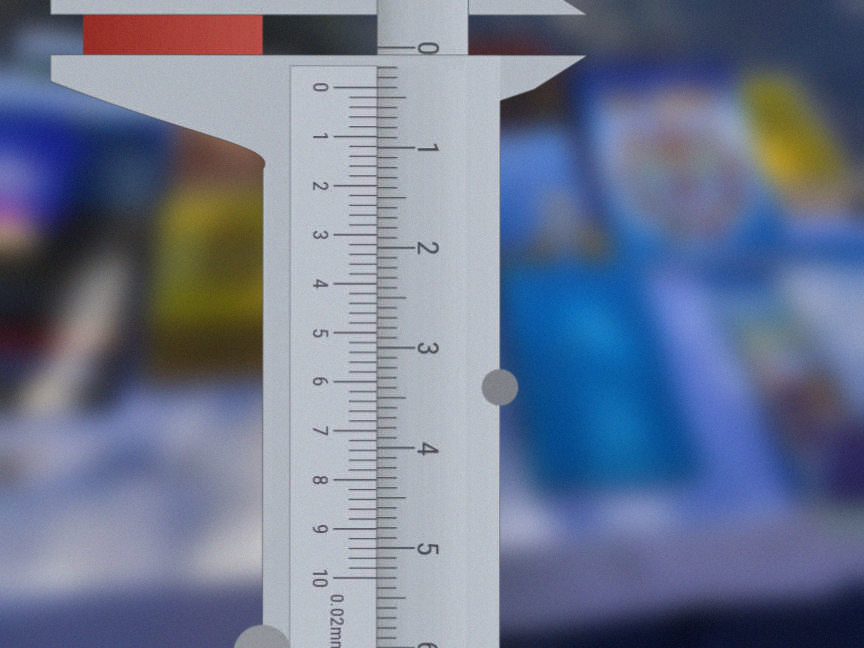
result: 4.0 mm
